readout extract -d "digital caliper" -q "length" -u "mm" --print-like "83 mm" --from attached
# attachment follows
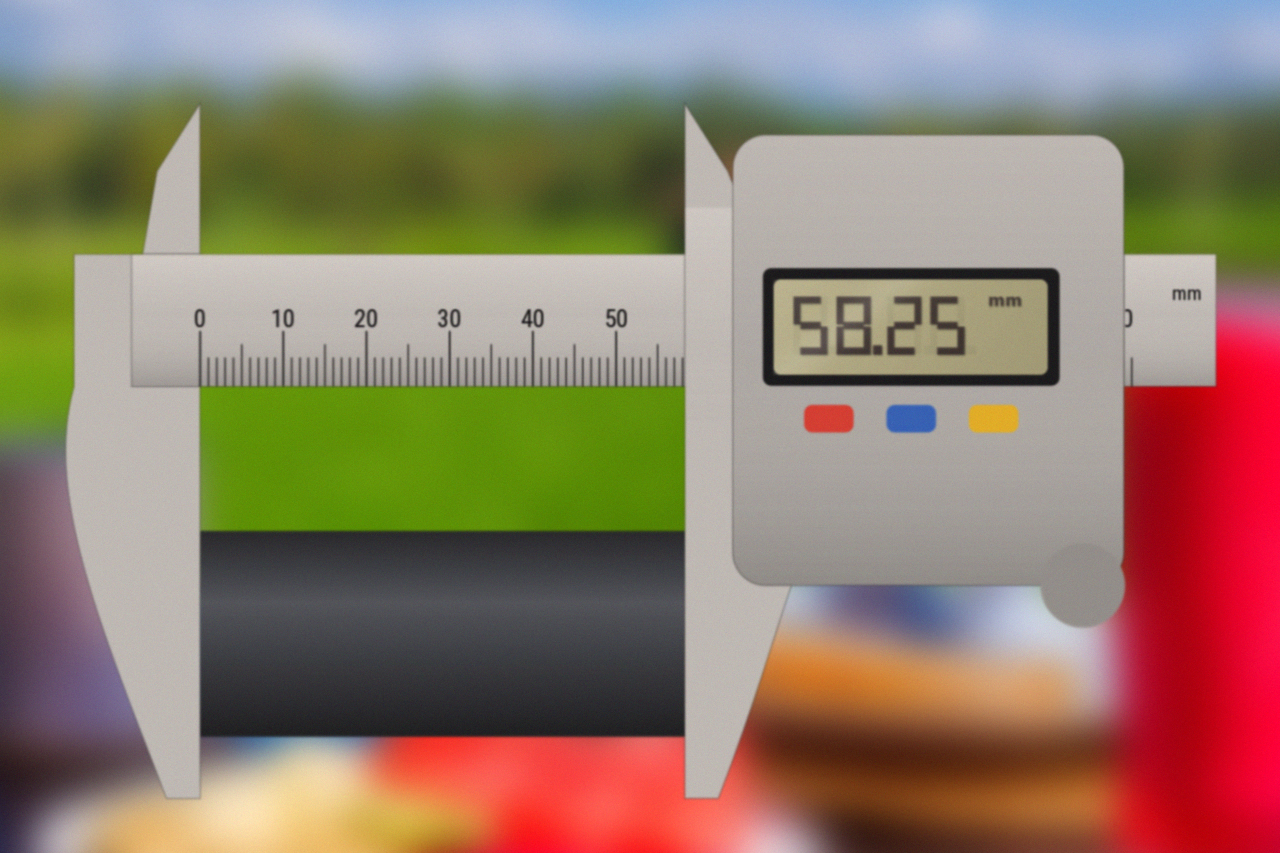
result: 58.25 mm
